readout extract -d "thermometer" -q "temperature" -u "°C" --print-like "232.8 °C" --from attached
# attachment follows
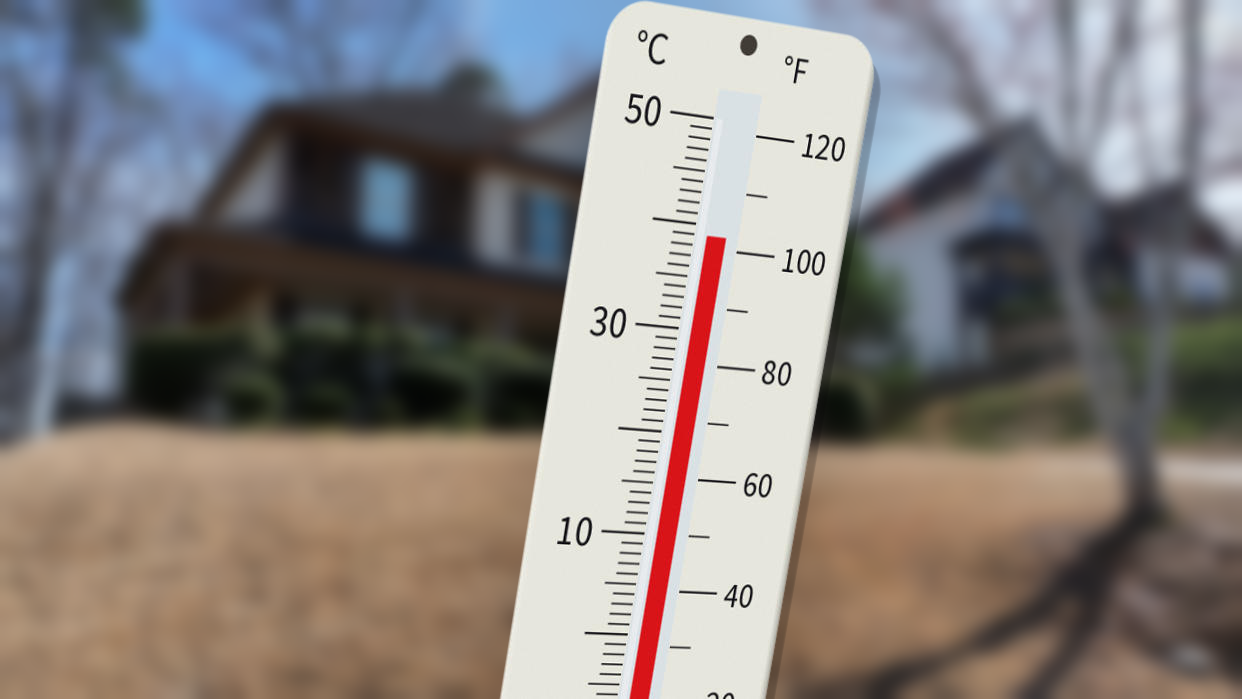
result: 39 °C
